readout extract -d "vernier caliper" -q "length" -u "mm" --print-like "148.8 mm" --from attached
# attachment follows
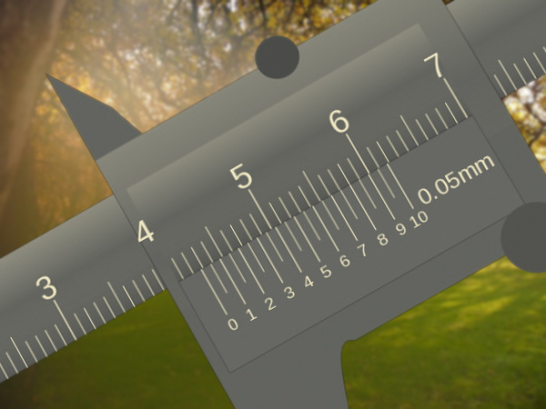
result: 42.8 mm
